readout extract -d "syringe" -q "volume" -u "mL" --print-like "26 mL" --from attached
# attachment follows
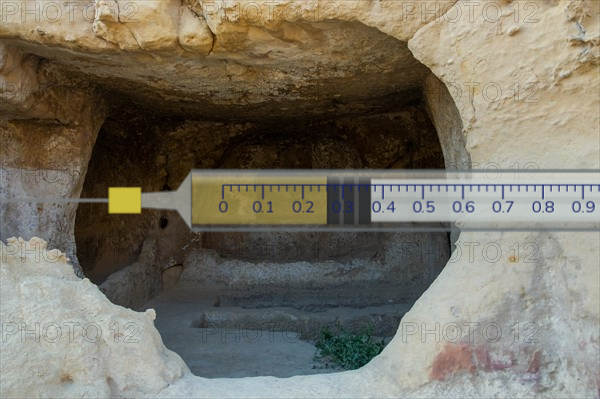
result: 0.26 mL
